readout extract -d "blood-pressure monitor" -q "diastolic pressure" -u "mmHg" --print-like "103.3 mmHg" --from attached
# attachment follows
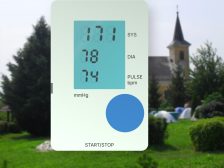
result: 78 mmHg
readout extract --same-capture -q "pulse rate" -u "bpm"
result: 74 bpm
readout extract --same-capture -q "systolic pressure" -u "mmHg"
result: 171 mmHg
